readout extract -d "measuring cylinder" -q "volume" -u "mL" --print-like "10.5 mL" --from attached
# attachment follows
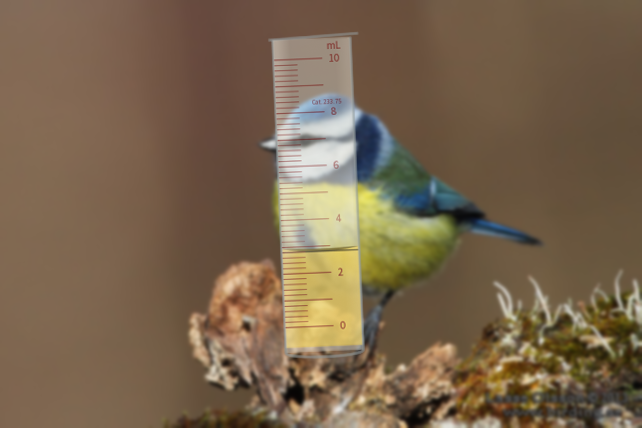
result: 2.8 mL
